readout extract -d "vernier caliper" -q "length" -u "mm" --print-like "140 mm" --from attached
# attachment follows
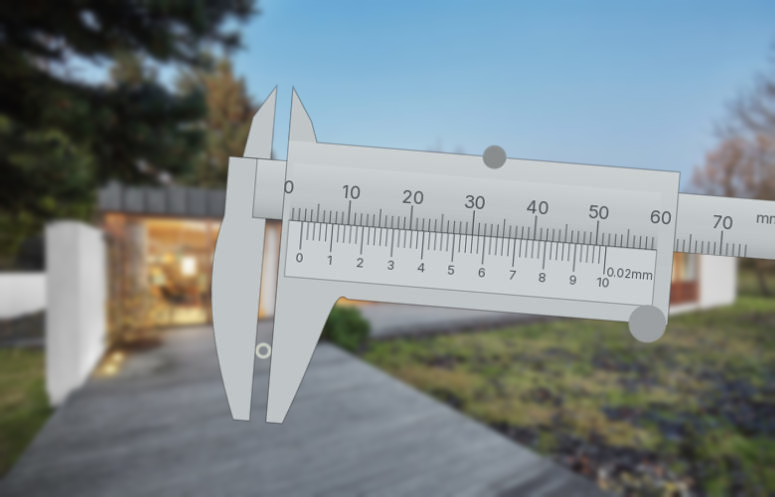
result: 2.6 mm
